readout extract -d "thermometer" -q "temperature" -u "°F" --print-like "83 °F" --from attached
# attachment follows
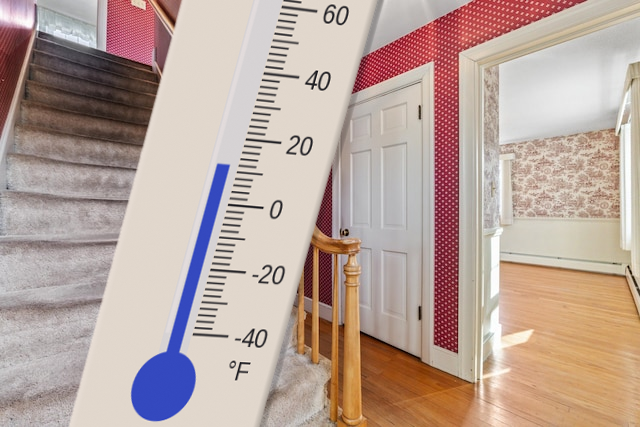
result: 12 °F
